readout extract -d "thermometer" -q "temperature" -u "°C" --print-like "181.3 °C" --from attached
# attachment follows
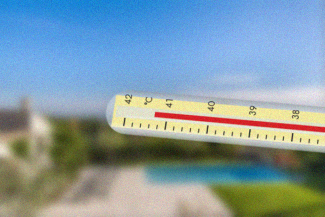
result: 41.3 °C
